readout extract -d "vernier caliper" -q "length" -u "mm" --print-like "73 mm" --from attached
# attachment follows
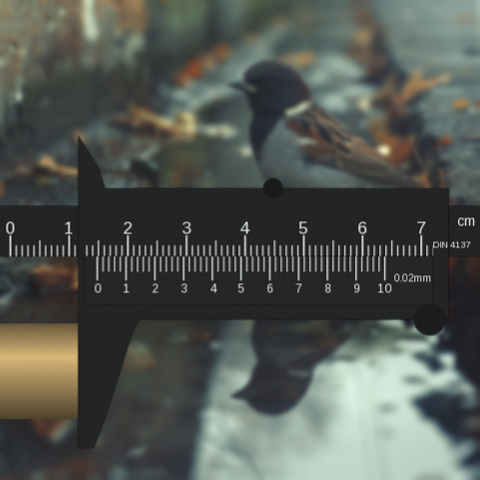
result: 14.8 mm
